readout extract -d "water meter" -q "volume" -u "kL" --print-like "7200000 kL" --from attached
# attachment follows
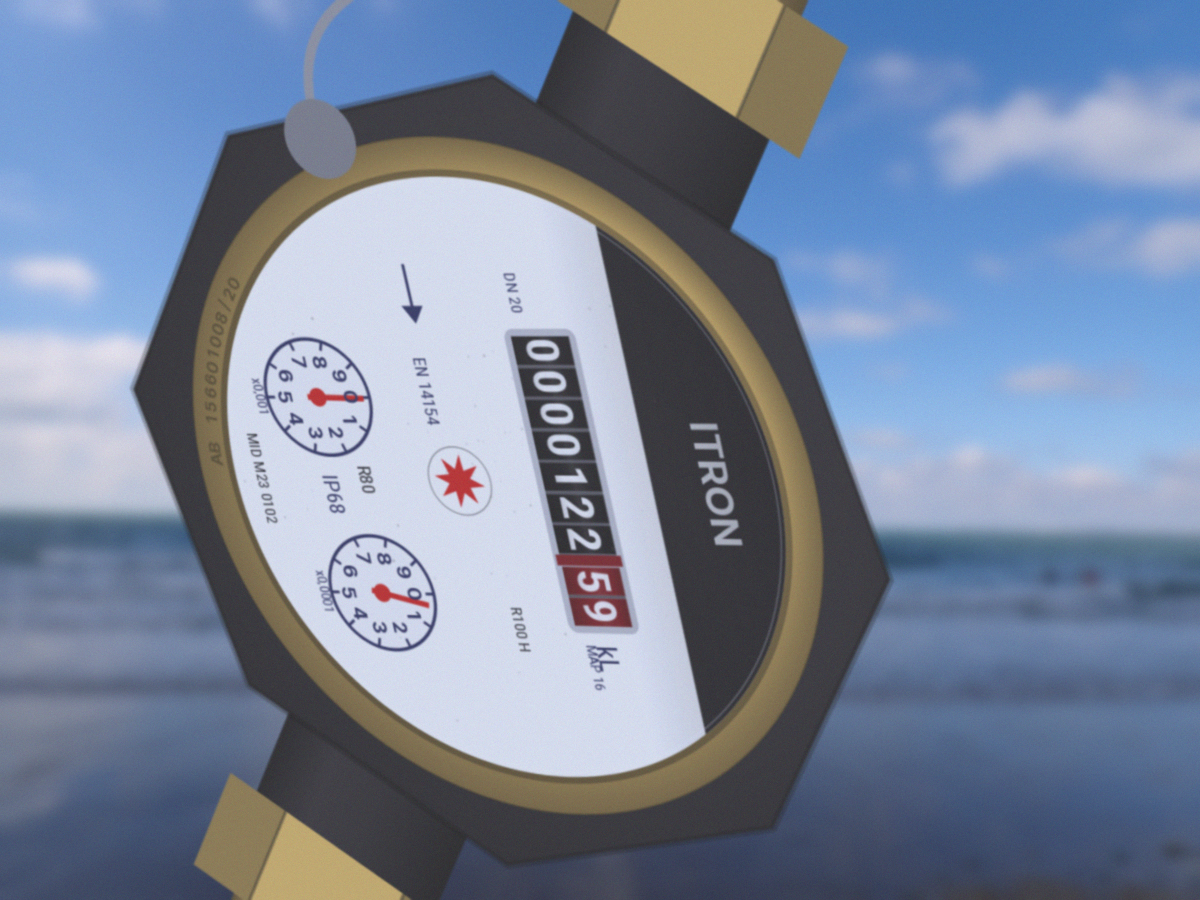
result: 122.5900 kL
